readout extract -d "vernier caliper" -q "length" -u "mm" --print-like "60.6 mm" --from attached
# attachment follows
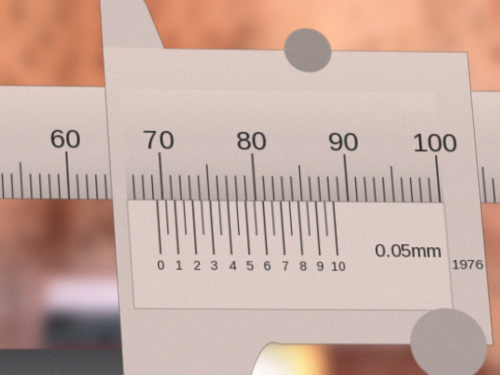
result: 69.4 mm
